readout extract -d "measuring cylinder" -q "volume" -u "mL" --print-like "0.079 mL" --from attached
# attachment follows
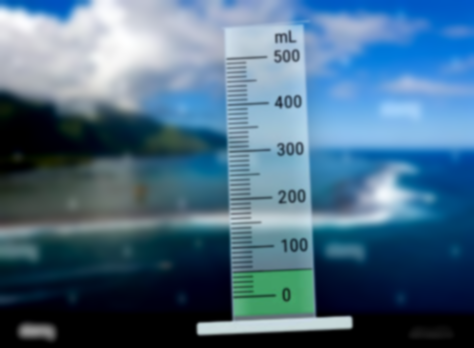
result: 50 mL
